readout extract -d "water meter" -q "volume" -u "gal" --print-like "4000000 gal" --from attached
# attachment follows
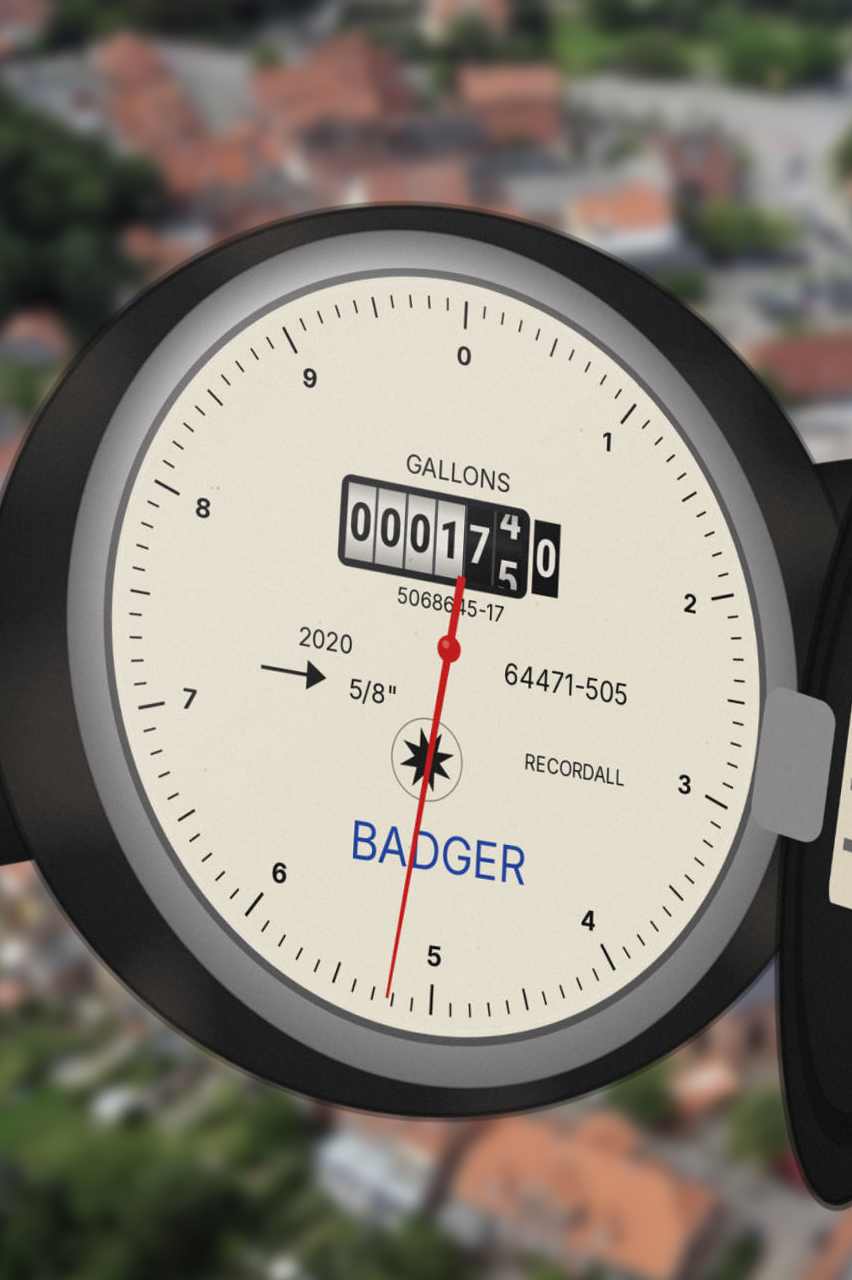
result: 1745.2 gal
